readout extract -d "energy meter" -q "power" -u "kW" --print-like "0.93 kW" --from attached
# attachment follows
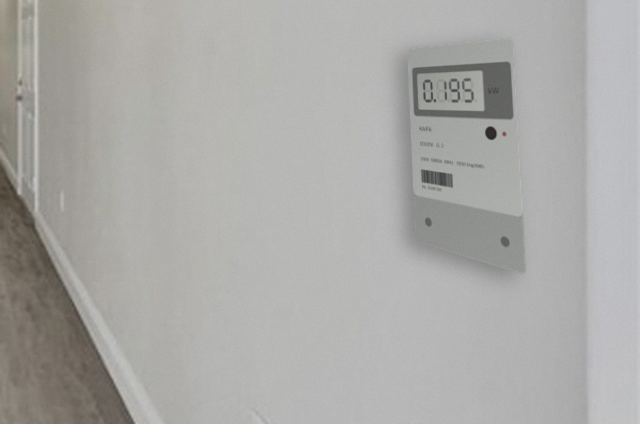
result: 0.195 kW
